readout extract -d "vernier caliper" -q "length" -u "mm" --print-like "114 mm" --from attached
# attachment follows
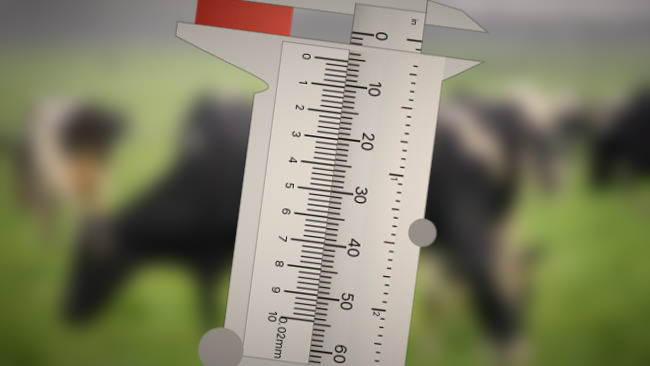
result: 5.5 mm
